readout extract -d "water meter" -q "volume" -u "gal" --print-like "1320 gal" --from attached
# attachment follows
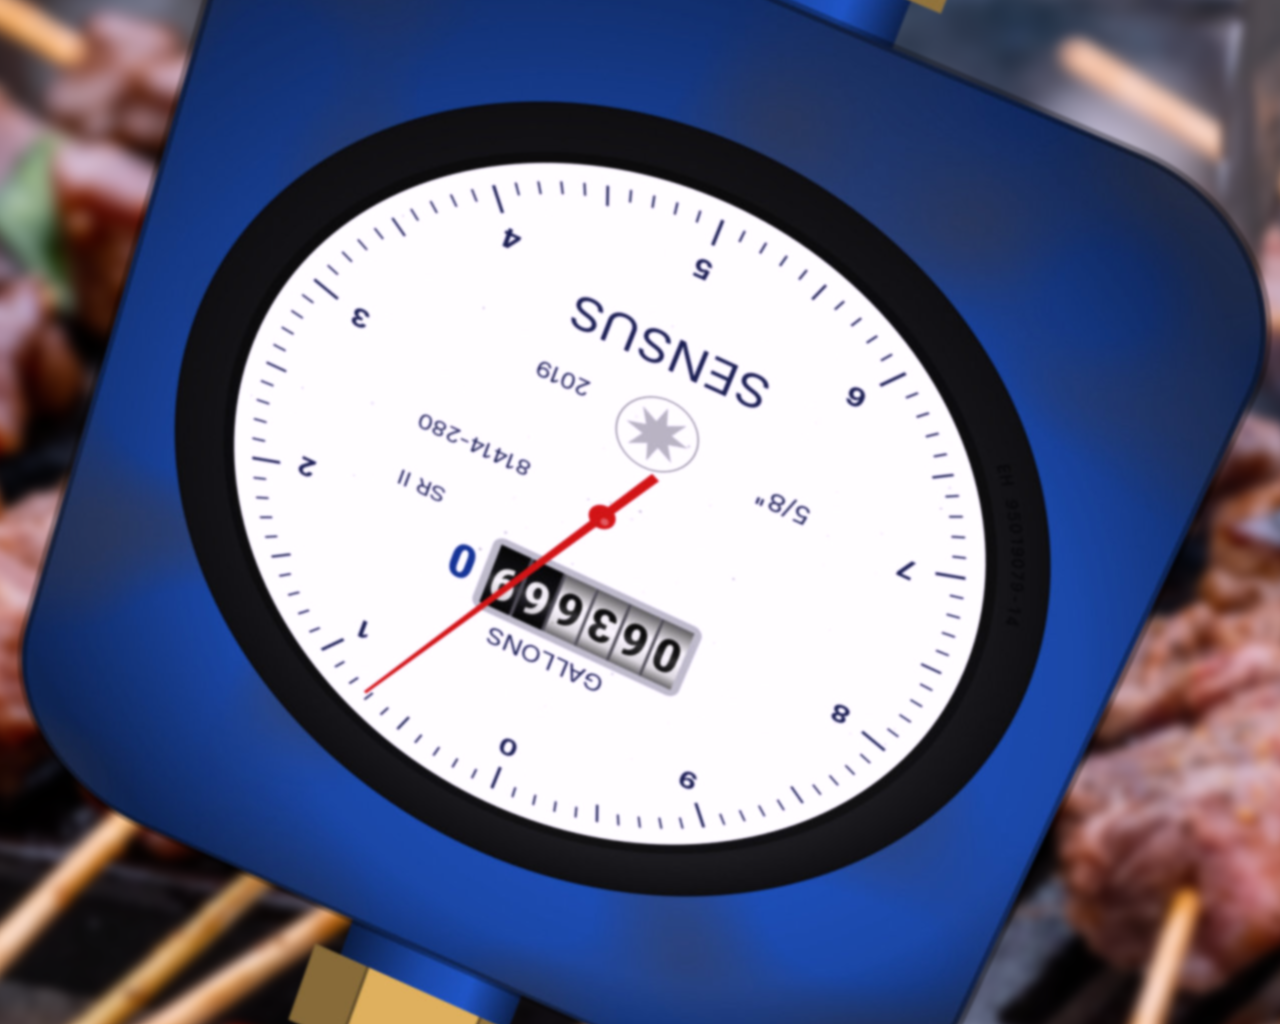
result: 636690.7 gal
